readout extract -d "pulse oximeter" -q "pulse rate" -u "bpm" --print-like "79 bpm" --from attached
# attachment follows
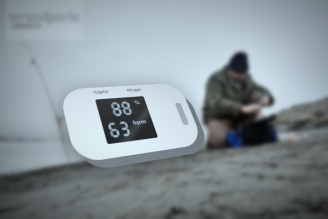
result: 63 bpm
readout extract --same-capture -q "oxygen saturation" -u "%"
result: 88 %
